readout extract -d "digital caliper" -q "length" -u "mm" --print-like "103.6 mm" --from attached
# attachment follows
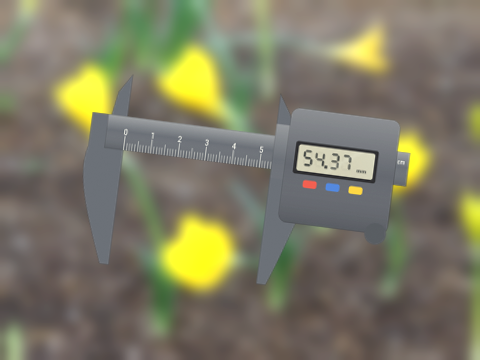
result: 54.37 mm
